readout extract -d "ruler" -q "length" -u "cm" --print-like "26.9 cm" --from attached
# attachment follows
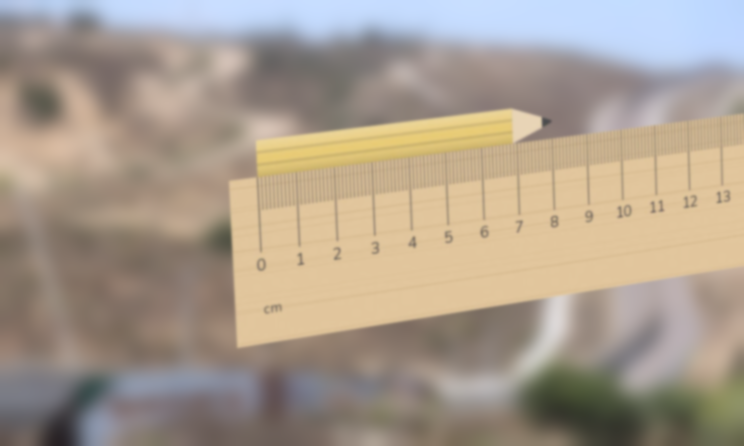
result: 8 cm
